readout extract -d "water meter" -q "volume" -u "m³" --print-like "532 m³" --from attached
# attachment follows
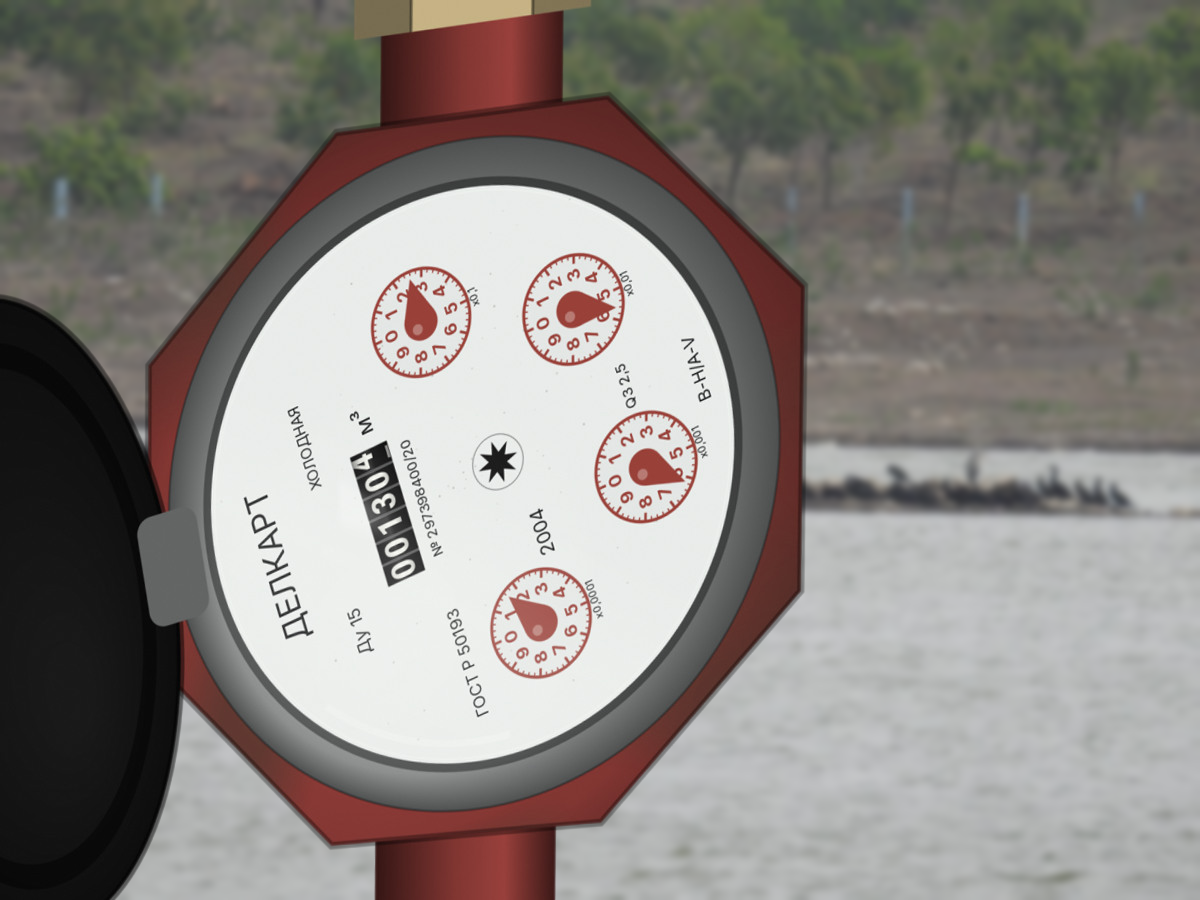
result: 1304.2561 m³
